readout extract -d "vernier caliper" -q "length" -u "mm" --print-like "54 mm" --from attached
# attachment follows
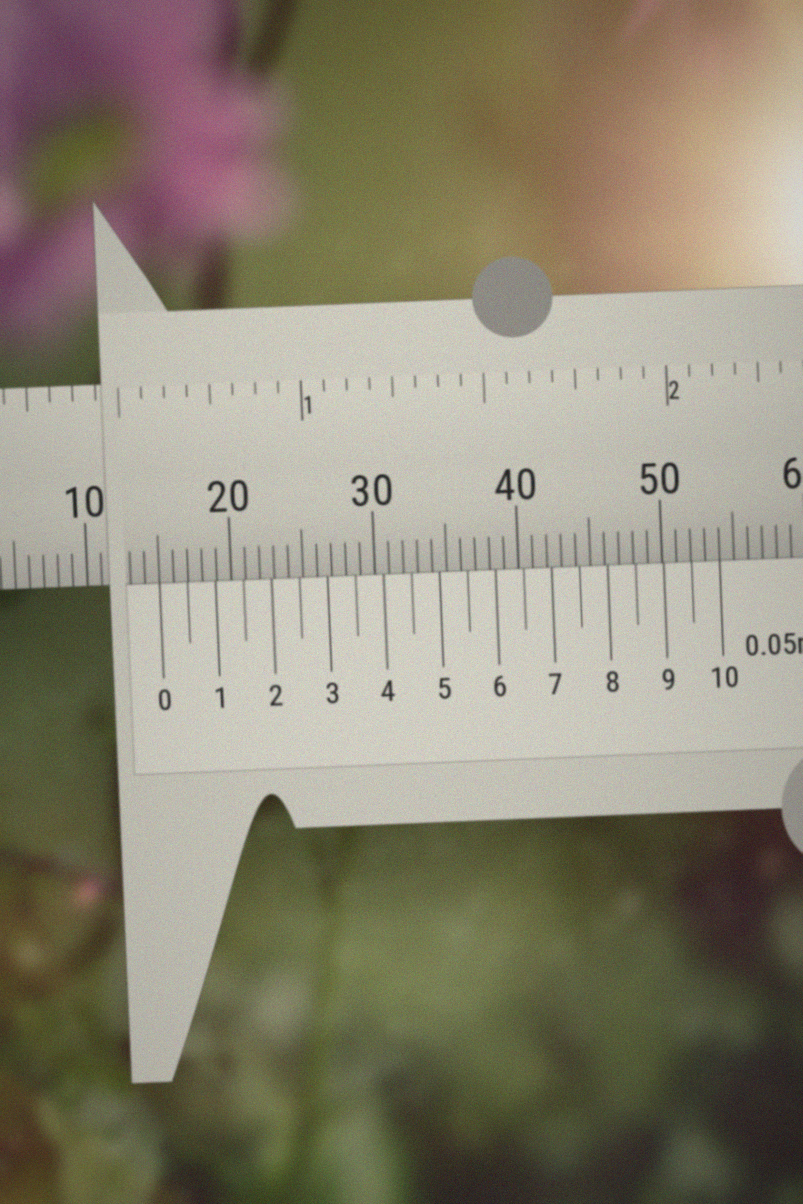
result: 15.0 mm
